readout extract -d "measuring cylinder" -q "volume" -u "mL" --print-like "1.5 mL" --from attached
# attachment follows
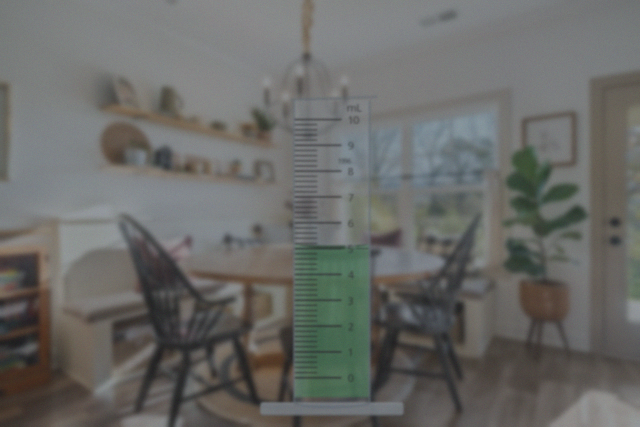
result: 5 mL
